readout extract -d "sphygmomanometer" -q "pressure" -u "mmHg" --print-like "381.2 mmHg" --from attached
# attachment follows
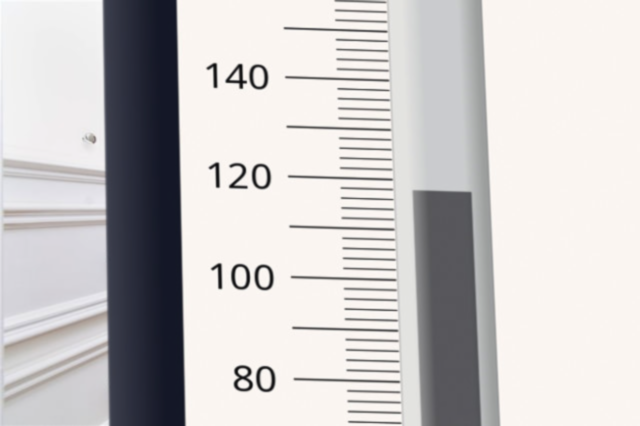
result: 118 mmHg
